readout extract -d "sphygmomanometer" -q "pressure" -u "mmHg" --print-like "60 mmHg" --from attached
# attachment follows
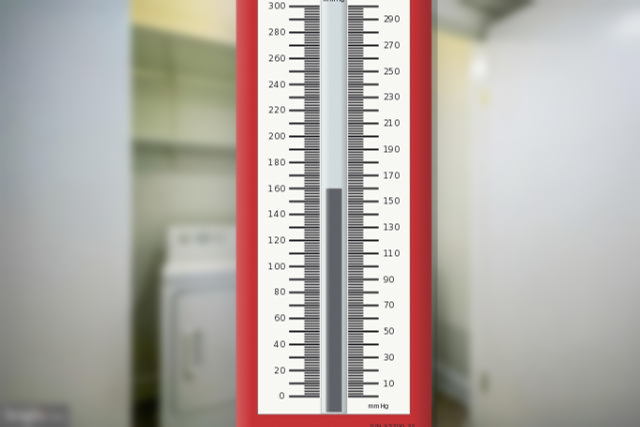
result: 160 mmHg
